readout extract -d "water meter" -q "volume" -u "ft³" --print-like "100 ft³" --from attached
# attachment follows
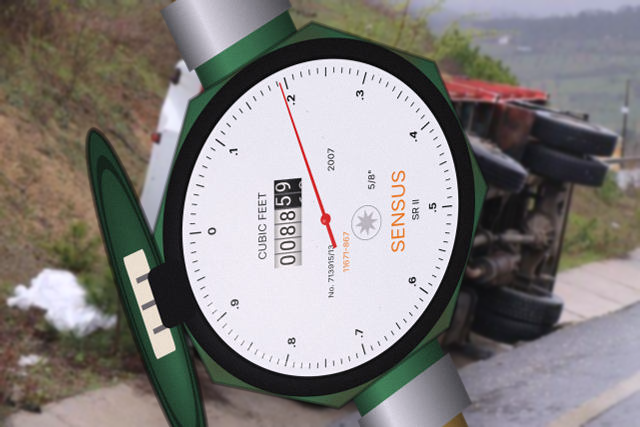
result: 8859.19 ft³
